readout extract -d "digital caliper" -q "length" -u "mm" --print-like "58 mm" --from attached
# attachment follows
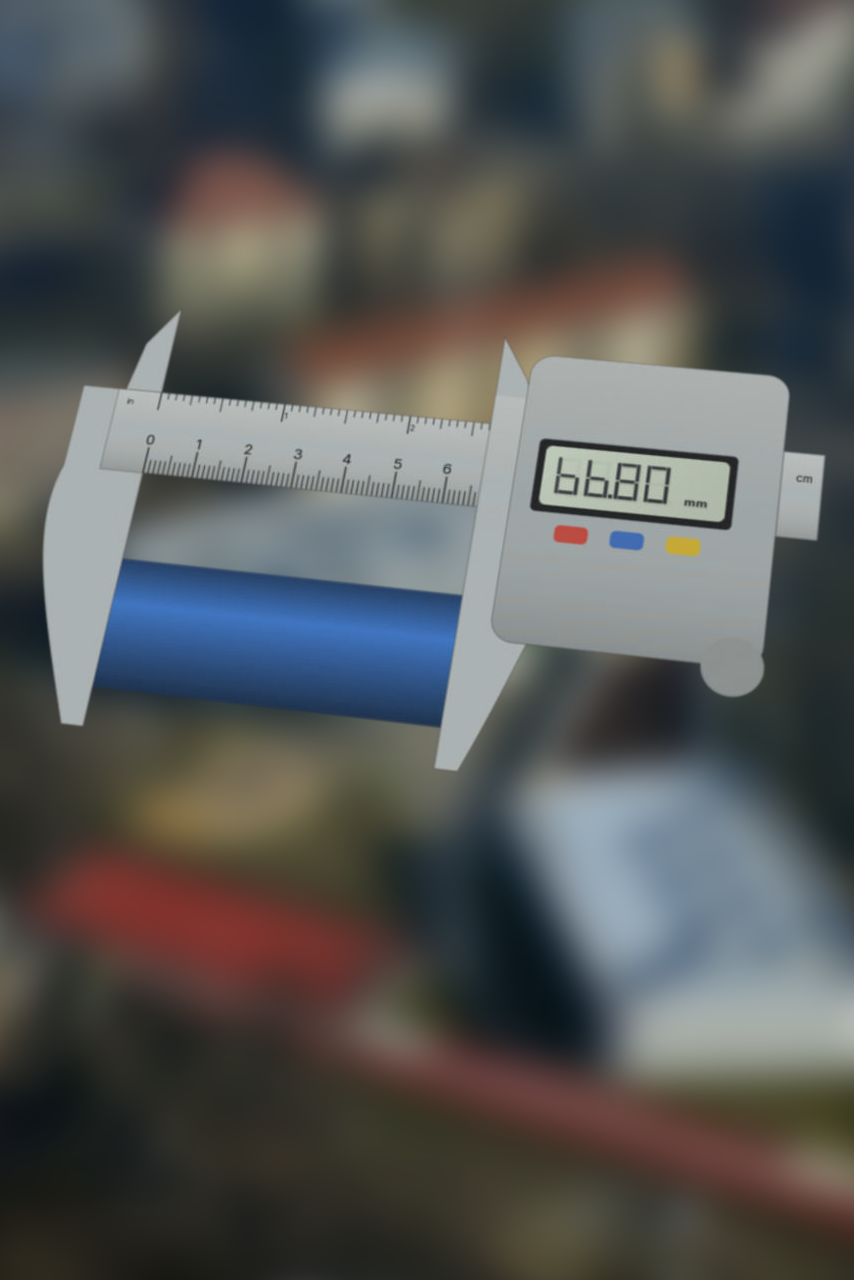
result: 66.80 mm
